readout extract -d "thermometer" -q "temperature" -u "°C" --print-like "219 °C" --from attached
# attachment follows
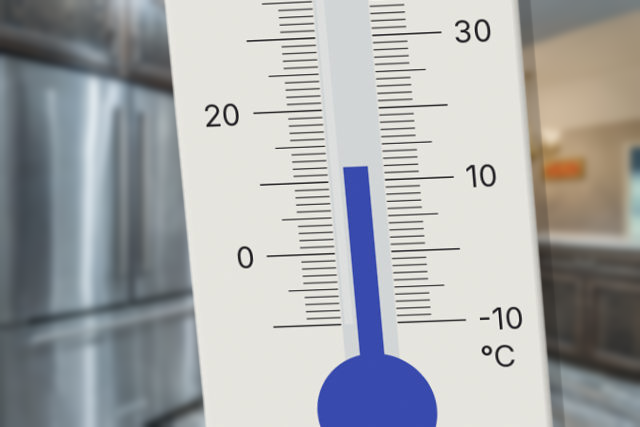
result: 12 °C
